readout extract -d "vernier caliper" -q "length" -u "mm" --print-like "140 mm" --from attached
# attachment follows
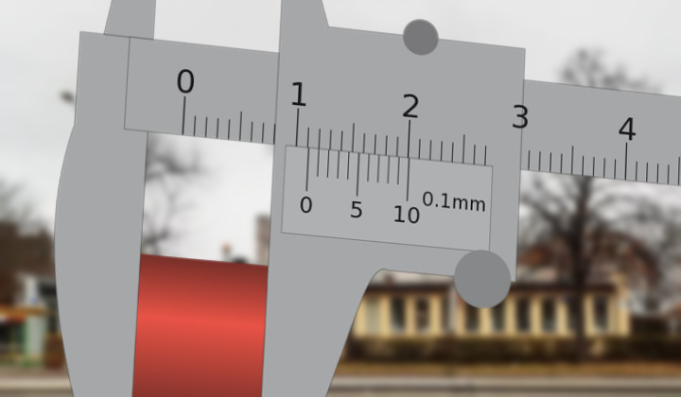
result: 11.1 mm
